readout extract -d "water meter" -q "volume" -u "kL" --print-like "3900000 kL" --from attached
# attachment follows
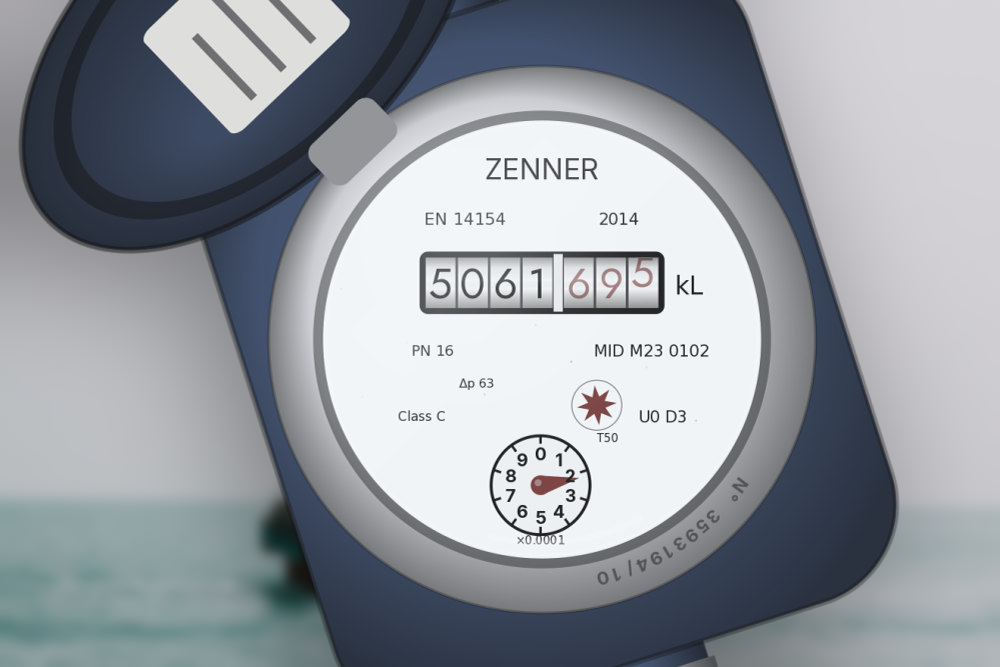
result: 5061.6952 kL
